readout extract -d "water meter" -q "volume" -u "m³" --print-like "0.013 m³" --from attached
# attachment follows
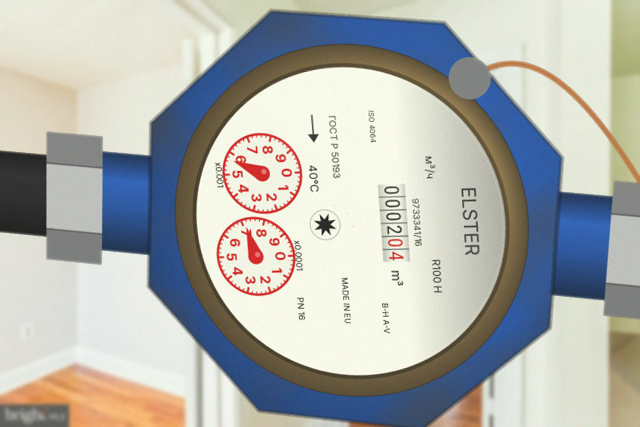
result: 2.0457 m³
